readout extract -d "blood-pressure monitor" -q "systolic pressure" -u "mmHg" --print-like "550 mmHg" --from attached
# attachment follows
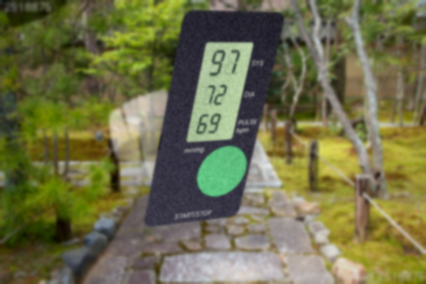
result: 97 mmHg
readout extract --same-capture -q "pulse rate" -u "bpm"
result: 69 bpm
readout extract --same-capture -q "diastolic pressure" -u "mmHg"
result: 72 mmHg
